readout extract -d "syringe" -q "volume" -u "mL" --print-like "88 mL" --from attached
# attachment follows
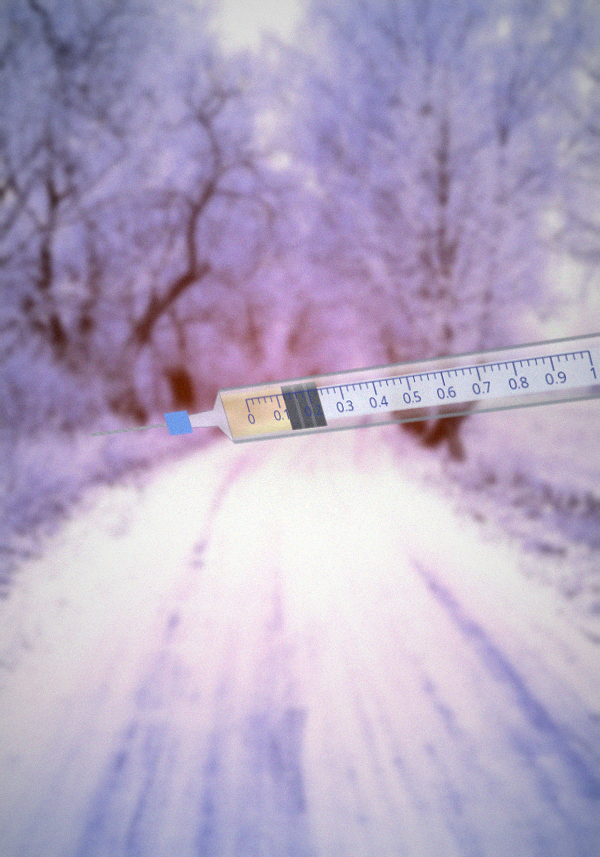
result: 0.12 mL
